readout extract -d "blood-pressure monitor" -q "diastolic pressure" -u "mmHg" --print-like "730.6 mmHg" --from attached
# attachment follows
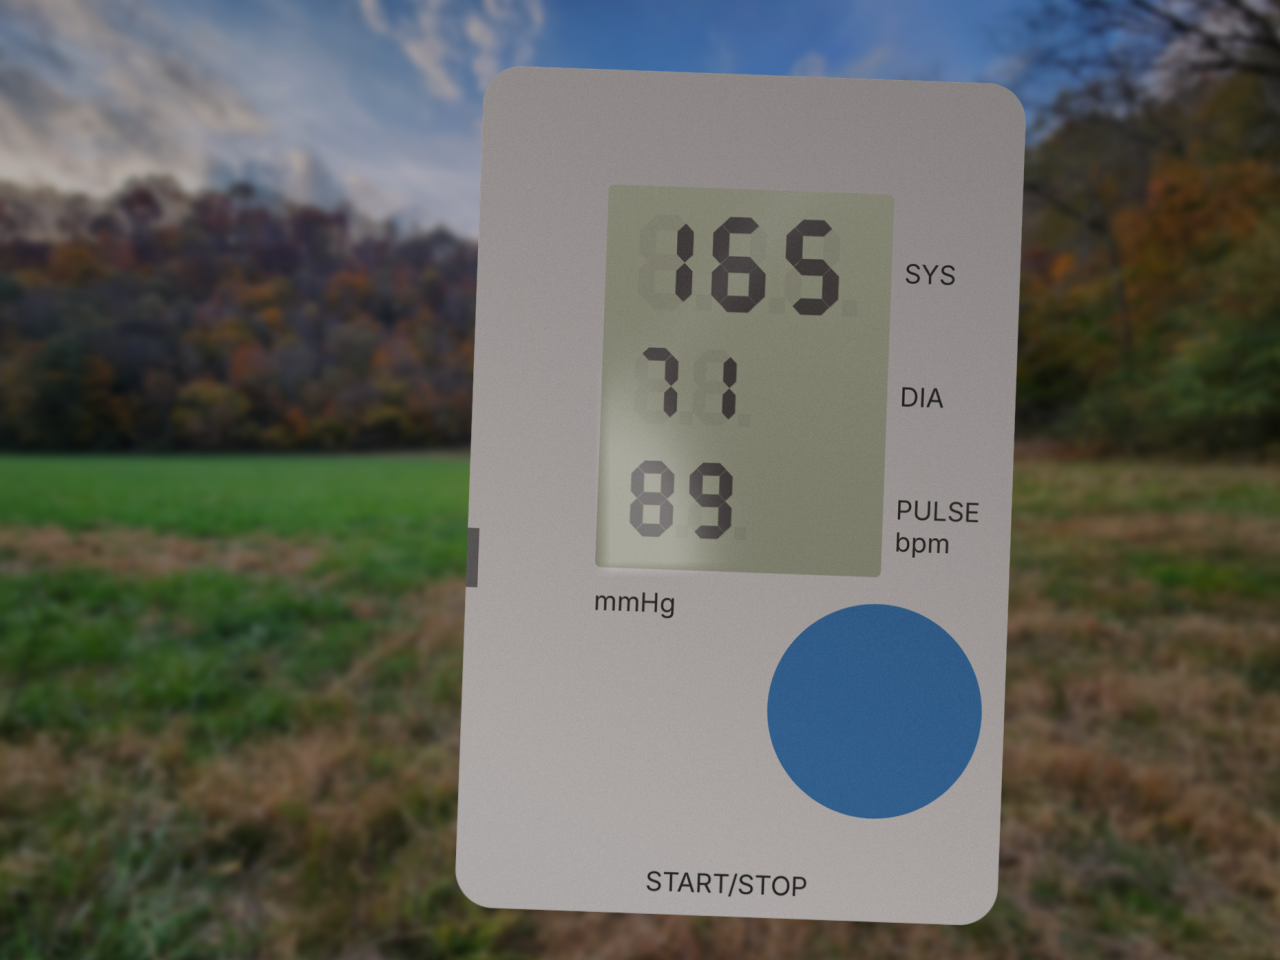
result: 71 mmHg
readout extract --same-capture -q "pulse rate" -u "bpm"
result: 89 bpm
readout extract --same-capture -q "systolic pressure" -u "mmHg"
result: 165 mmHg
